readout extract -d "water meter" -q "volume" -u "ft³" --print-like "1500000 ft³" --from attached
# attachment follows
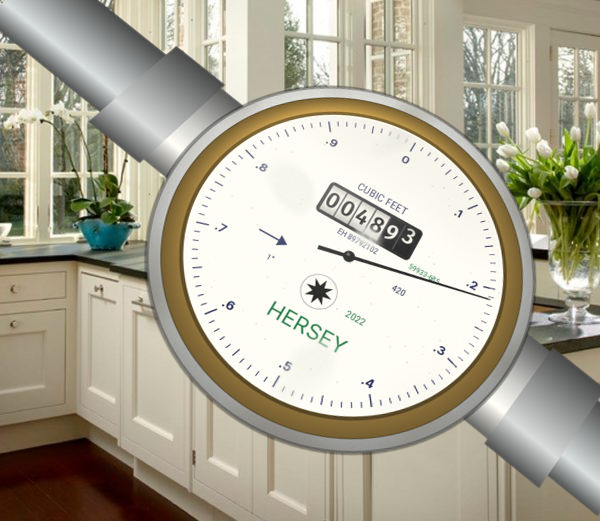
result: 4893.21 ft³
